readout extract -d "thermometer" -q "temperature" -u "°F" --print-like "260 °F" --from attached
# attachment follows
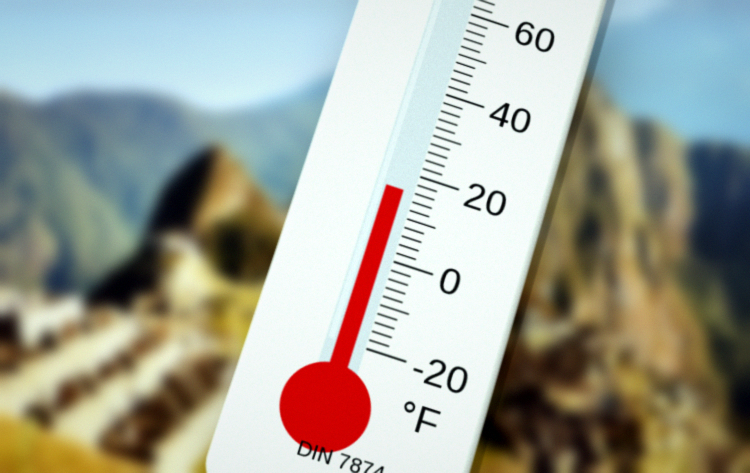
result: 16 °F
